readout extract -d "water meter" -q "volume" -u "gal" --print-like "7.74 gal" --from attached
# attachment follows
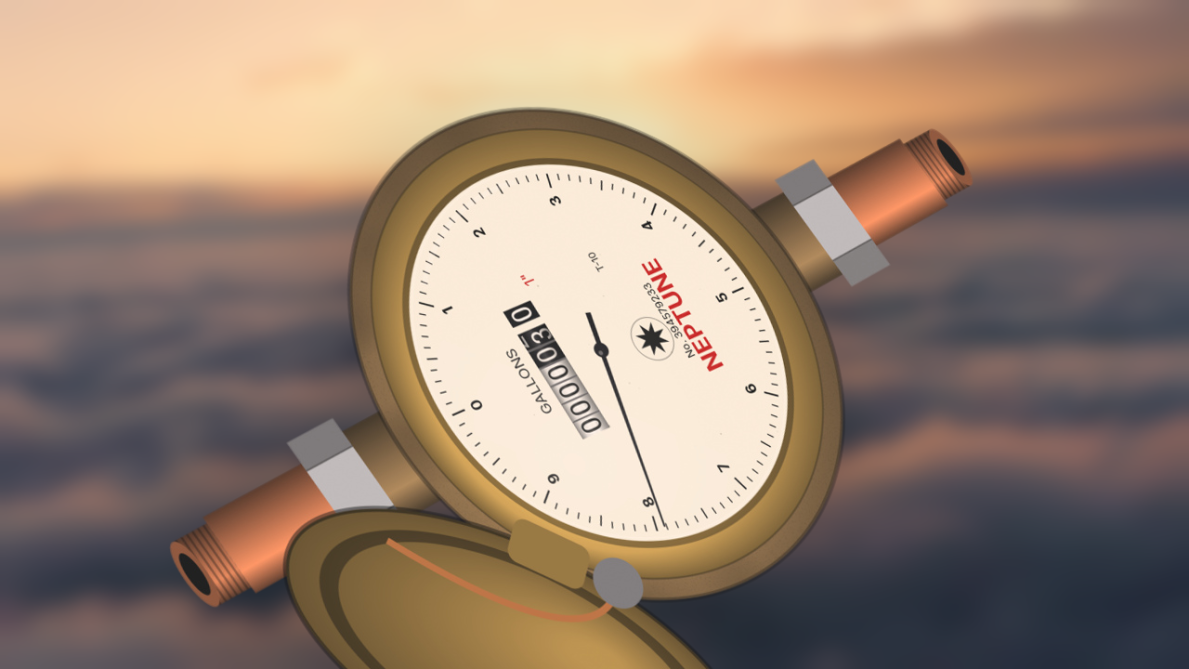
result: 27.9 gal
